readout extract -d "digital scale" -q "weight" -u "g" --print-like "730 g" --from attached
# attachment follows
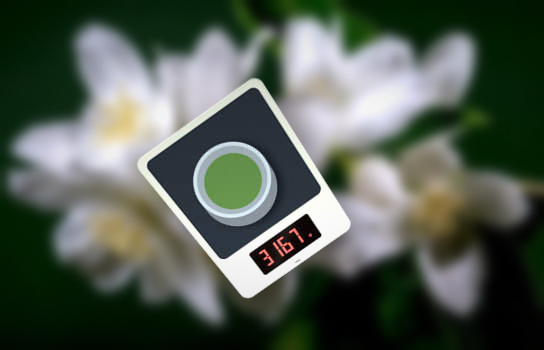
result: 3167 g
